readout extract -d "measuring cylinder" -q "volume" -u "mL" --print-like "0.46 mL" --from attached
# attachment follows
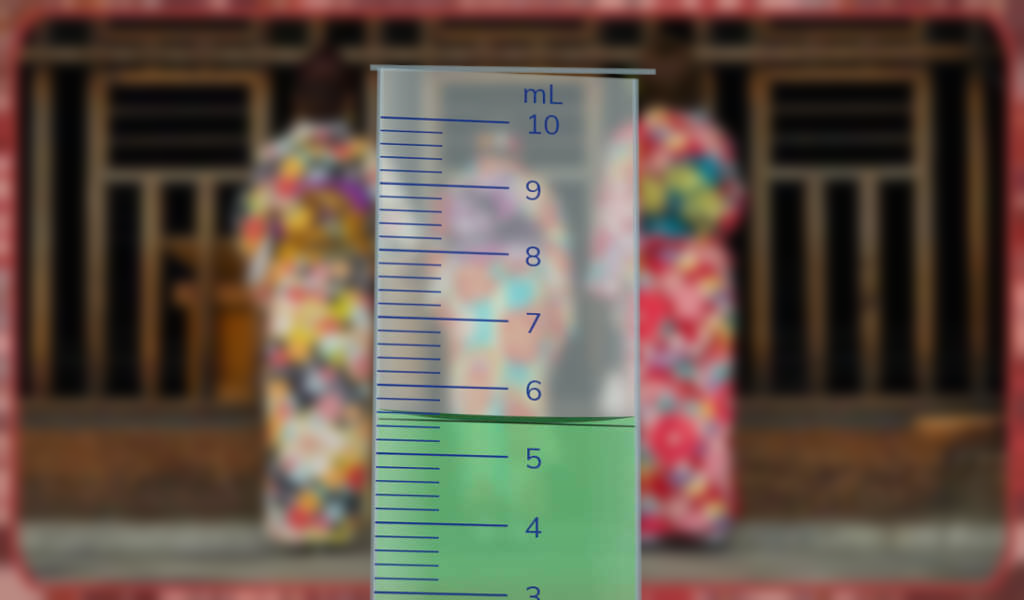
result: 5.5 mL
